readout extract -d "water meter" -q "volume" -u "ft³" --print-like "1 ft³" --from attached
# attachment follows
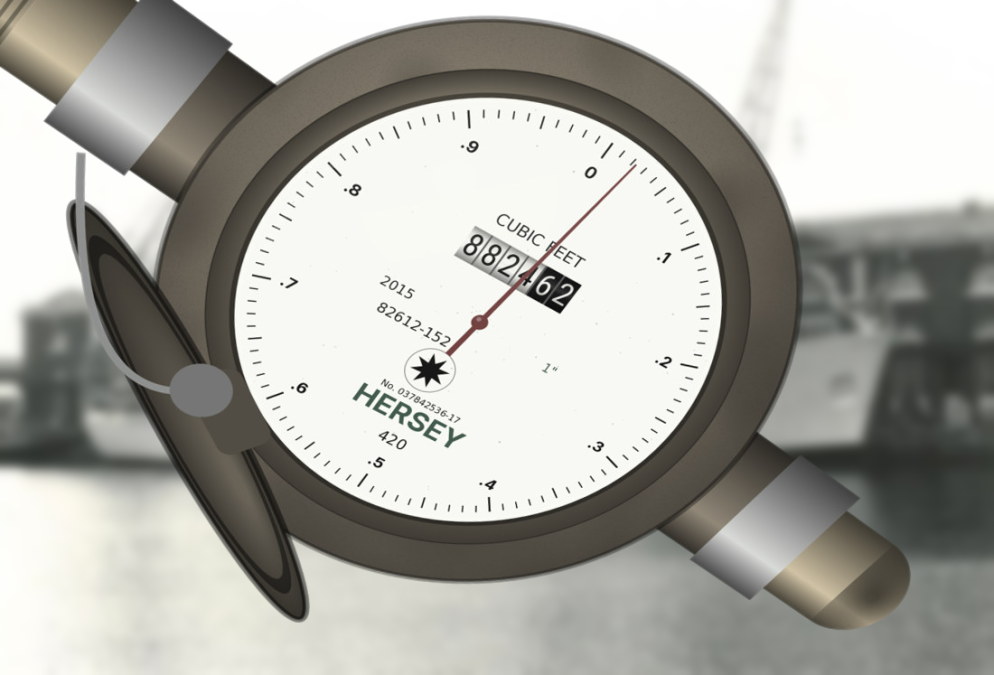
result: 882462.02 ft³
